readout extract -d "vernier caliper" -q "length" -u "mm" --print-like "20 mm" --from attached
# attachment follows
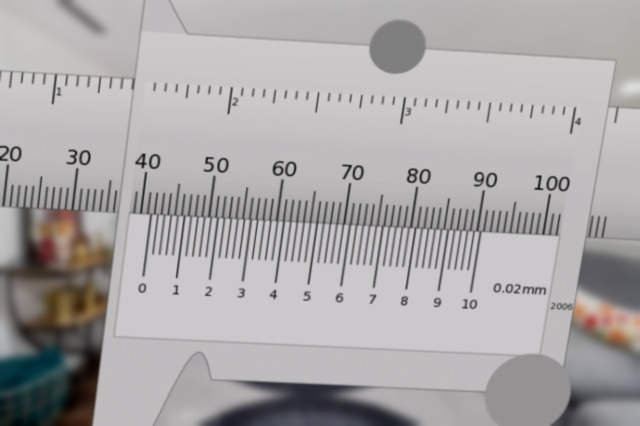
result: 41.5 mm
